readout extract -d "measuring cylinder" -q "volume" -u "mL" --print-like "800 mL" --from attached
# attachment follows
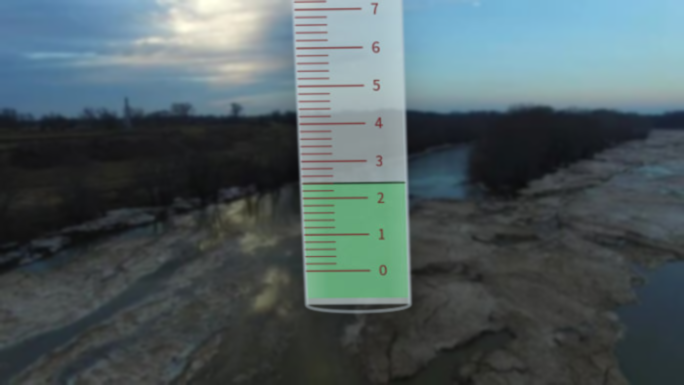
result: 2.4 mL
